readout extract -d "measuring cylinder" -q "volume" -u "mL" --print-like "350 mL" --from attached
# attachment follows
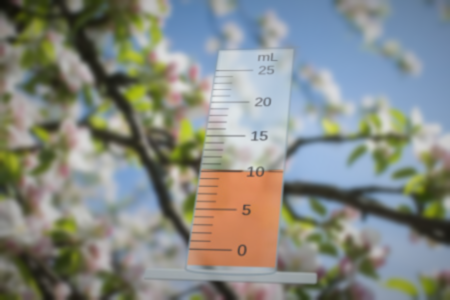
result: 10 mL
